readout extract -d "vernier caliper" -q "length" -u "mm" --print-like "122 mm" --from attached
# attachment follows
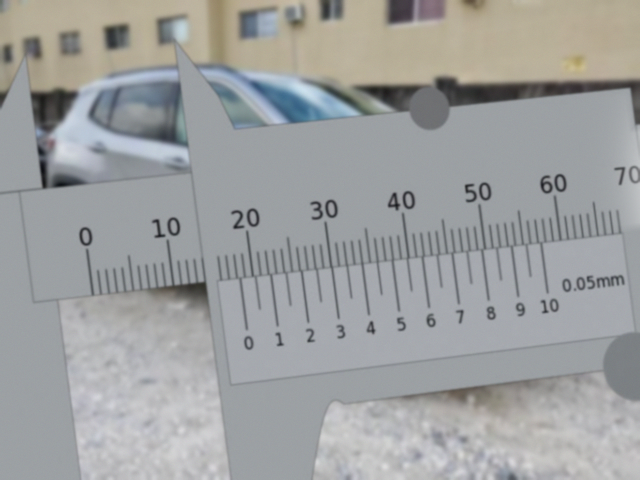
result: 18.4 mm
